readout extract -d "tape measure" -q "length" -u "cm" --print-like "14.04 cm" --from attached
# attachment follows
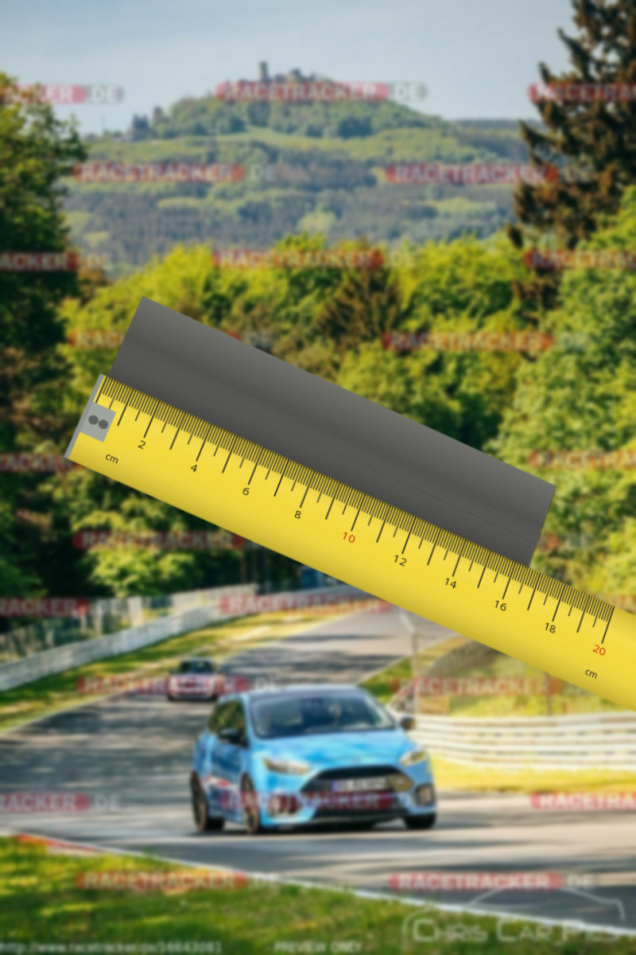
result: 16.5 cm
